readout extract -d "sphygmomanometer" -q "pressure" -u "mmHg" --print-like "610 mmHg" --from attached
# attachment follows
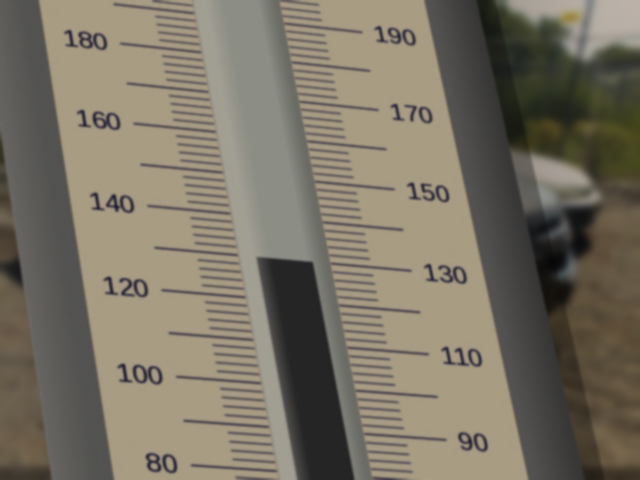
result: 130 mmHg
